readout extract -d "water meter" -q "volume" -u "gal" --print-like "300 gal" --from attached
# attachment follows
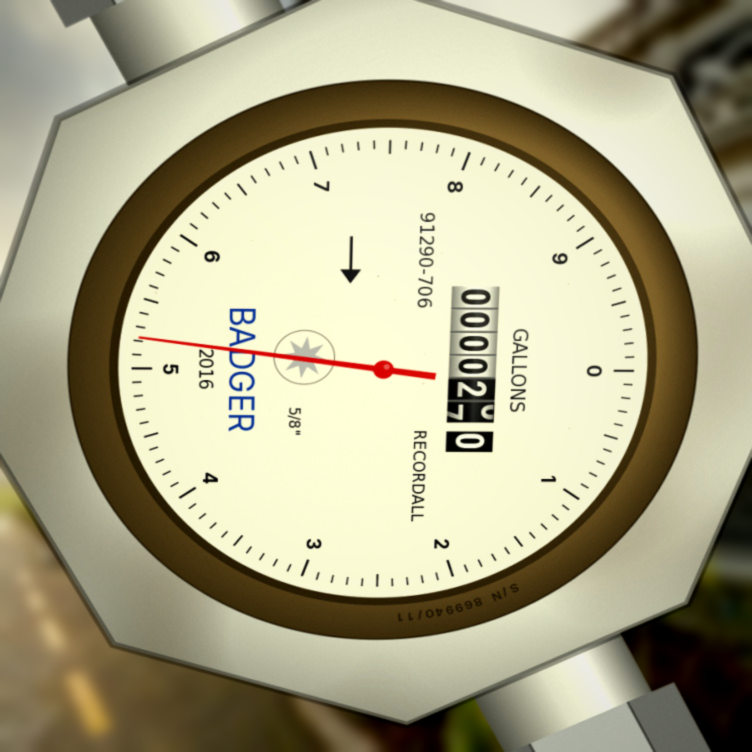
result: 265.2 gal
